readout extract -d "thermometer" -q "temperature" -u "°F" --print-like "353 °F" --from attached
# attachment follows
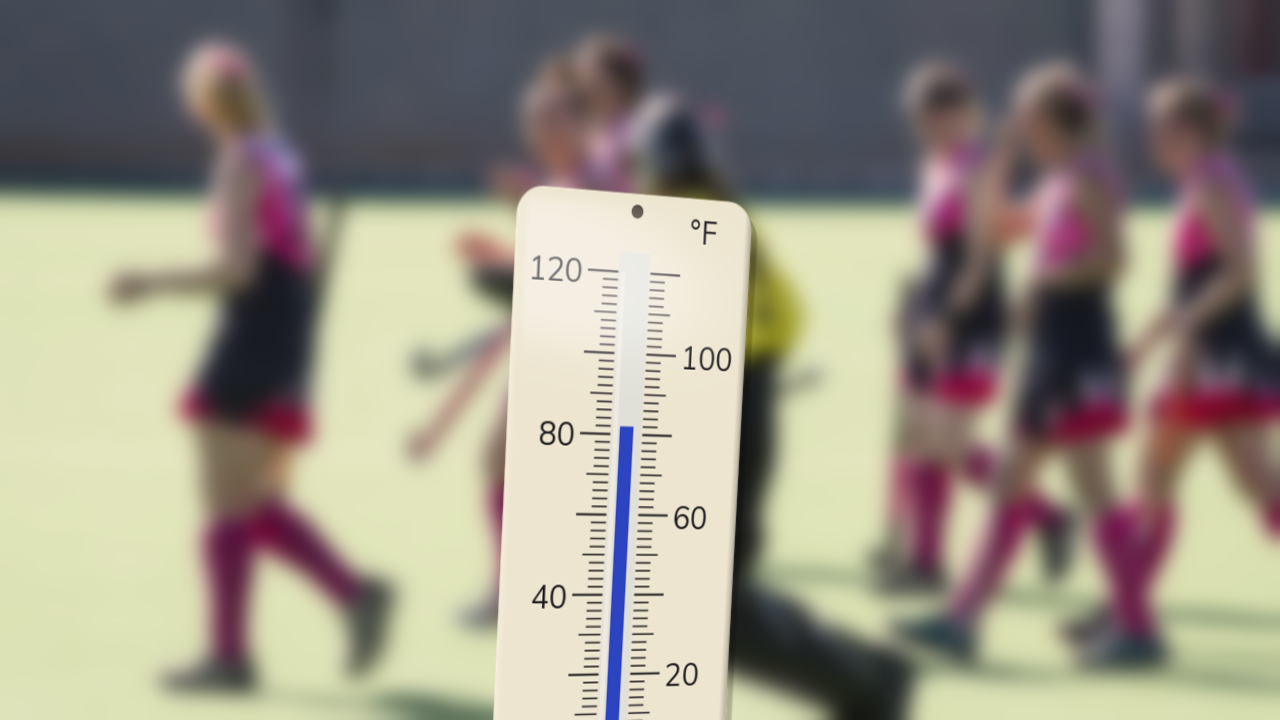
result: 82 °F
